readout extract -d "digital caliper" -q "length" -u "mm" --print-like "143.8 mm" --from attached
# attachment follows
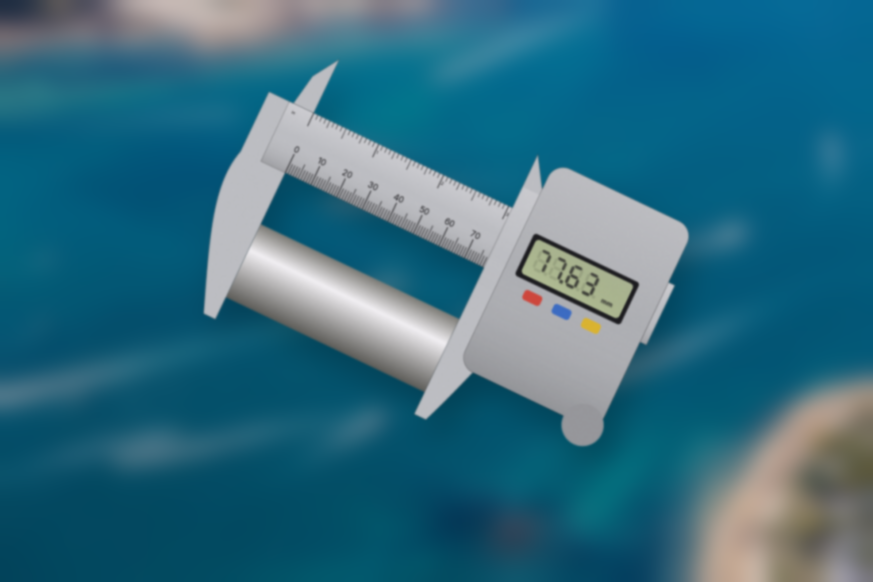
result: 77.63 mm
